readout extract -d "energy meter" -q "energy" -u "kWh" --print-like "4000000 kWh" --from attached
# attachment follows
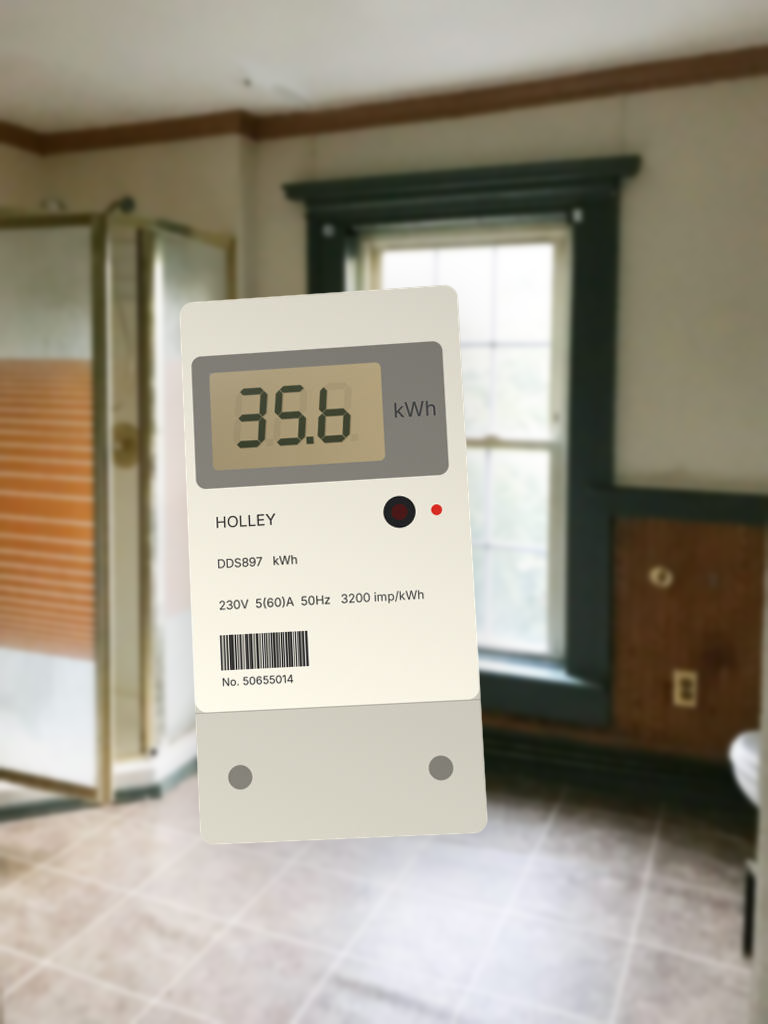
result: 35.6 kWh
